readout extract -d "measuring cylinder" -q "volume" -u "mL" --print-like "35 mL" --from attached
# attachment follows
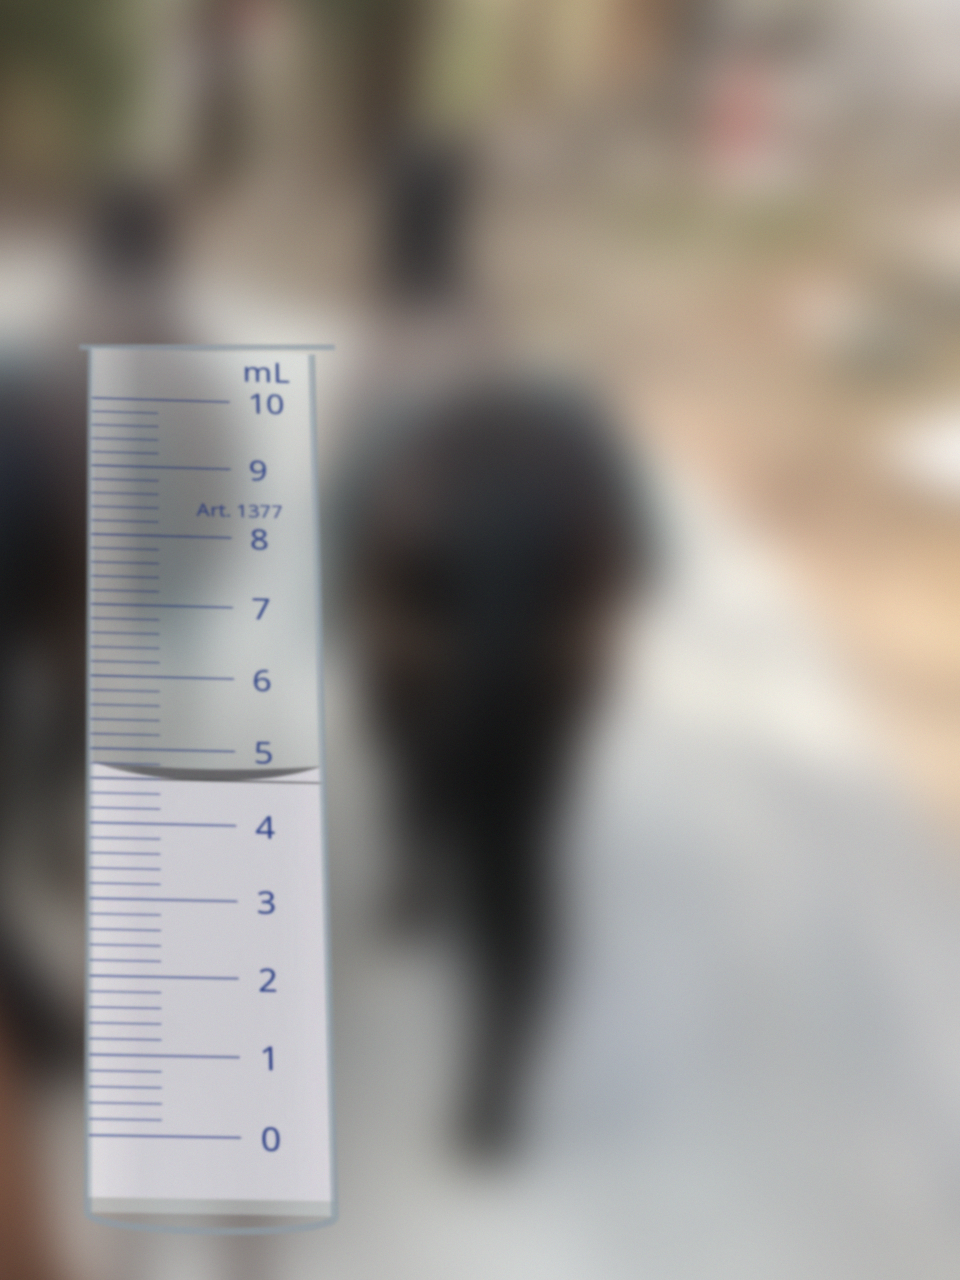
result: 4.6 mL
